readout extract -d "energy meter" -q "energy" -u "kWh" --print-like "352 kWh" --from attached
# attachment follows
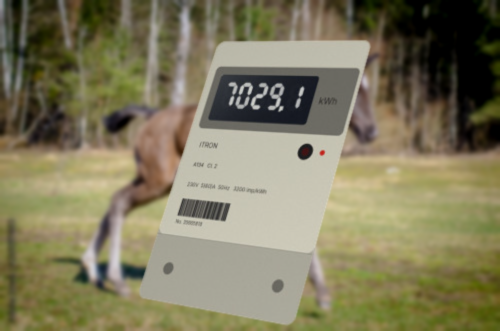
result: 7029.1 kWh
